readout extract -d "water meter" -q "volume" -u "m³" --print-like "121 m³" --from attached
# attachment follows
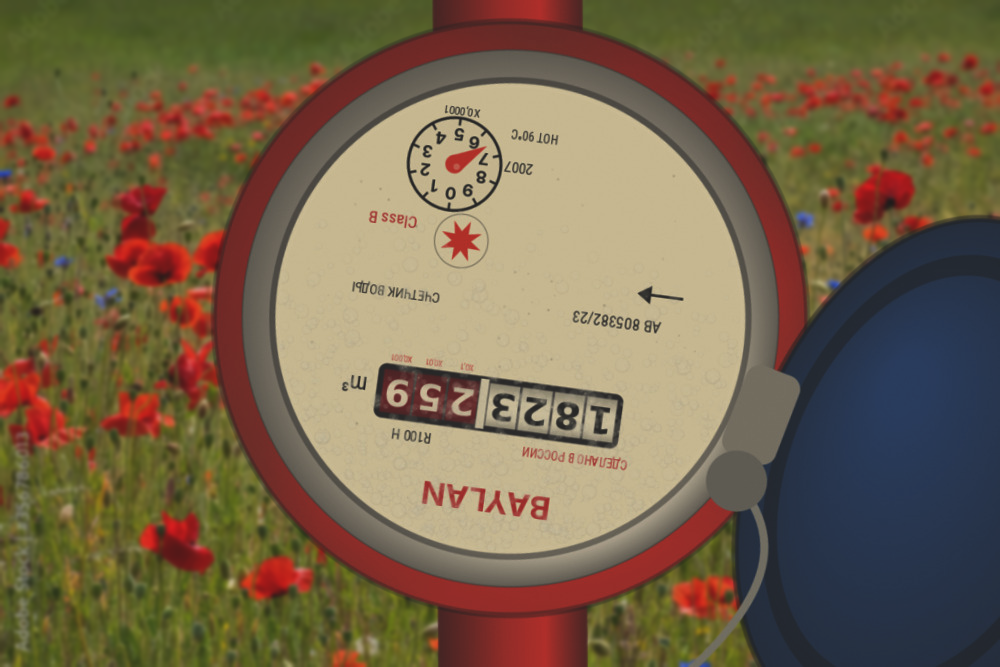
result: 1823.2596 m³
